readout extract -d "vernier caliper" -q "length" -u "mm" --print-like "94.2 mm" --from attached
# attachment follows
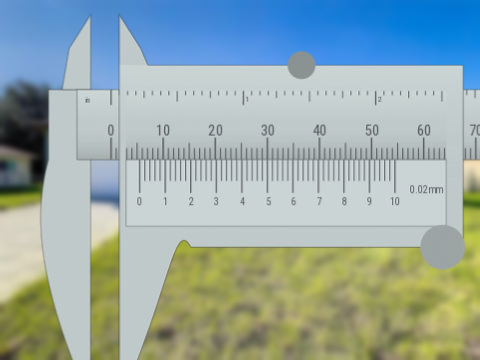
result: 5.5 mm
